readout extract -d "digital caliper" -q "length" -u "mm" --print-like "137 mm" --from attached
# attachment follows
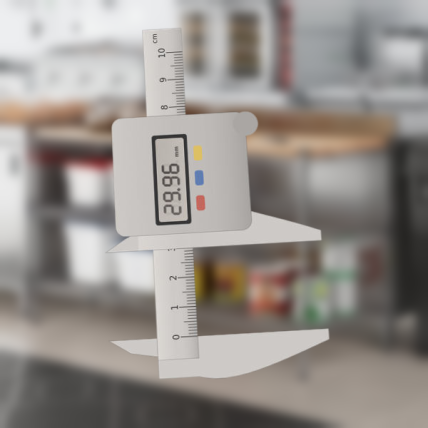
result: 29.96 mm
